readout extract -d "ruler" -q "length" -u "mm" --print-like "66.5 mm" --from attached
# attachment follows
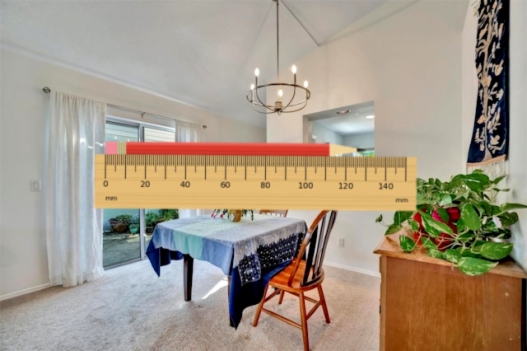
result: 130 mm
